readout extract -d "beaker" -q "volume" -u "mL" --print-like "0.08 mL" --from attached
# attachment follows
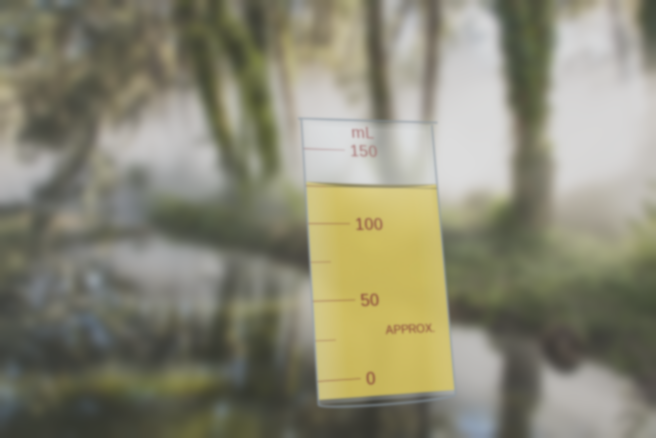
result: 125 mL
